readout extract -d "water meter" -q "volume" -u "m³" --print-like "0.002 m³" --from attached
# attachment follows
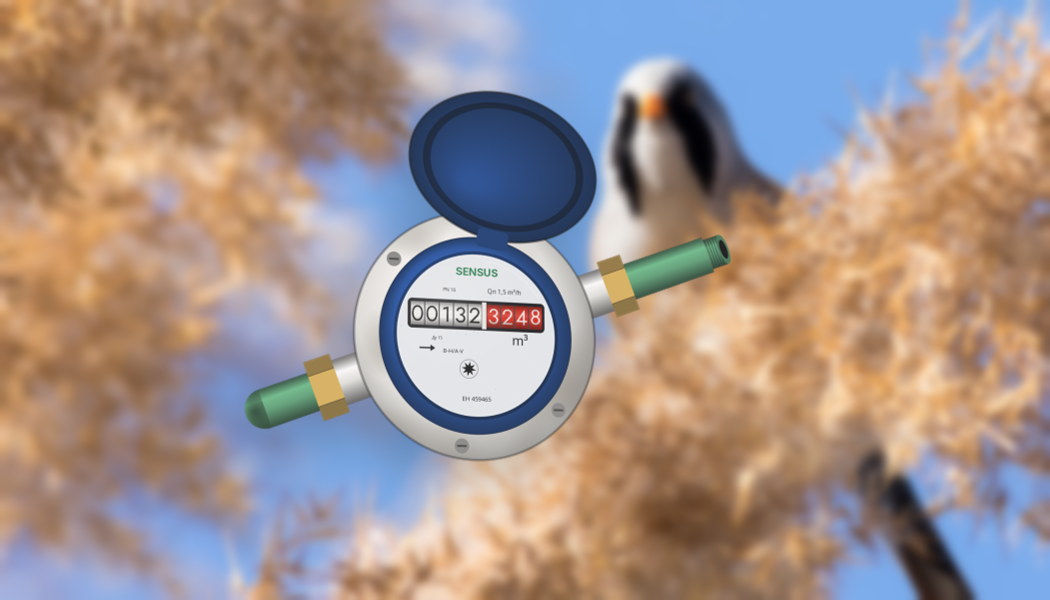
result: 132.3248 m³
